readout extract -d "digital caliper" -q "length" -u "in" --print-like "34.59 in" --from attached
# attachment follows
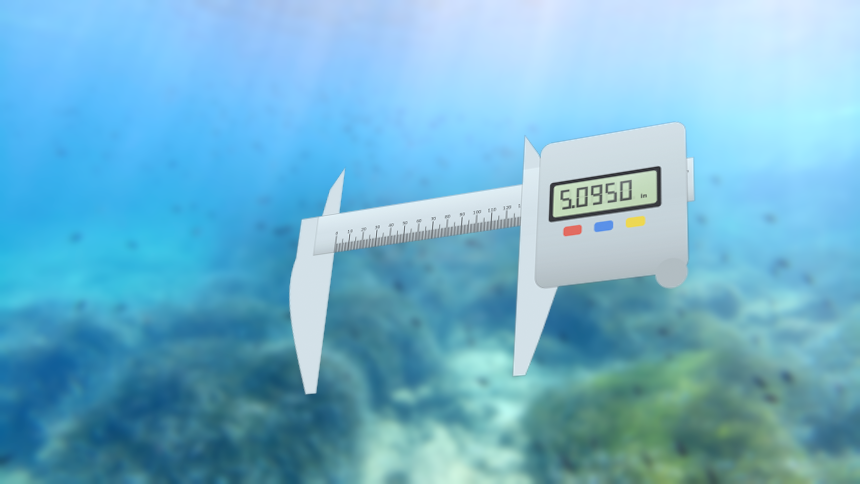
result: 5.0950 in
